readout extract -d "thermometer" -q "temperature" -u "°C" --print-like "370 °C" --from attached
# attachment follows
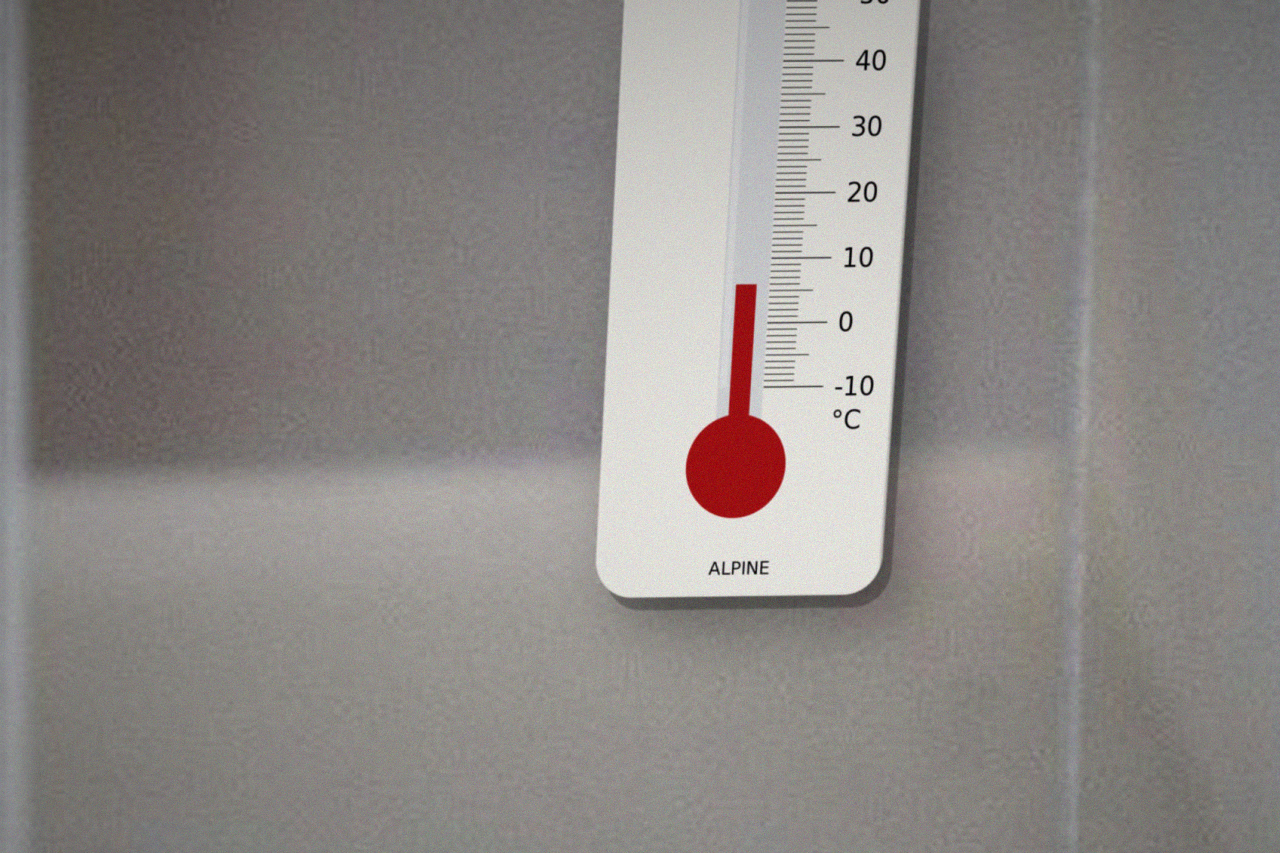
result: 6 °C
